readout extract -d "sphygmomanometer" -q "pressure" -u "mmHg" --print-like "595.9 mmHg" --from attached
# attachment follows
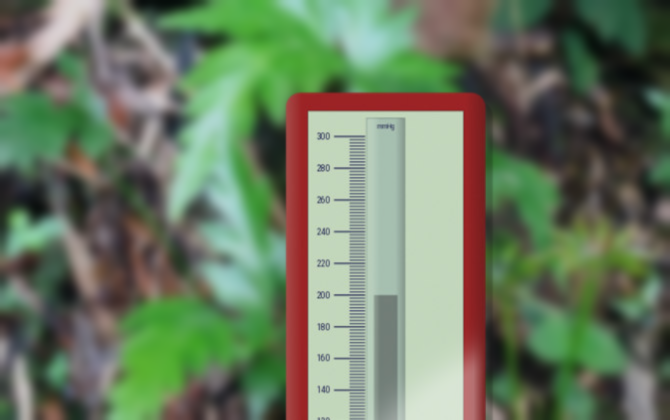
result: 200 mmHg
